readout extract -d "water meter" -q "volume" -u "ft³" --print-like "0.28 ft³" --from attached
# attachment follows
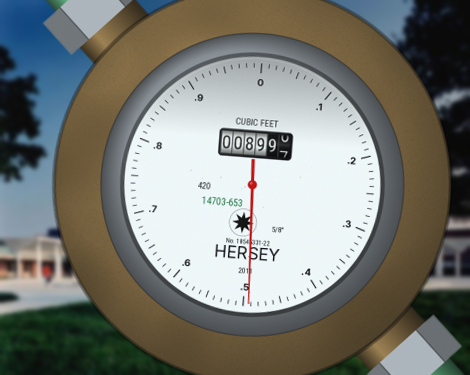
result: 8996.49 ft³
